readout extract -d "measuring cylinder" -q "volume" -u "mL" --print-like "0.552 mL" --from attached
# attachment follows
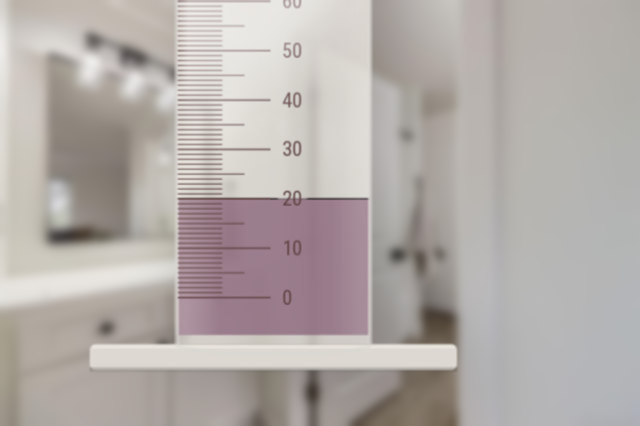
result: 20 mL
